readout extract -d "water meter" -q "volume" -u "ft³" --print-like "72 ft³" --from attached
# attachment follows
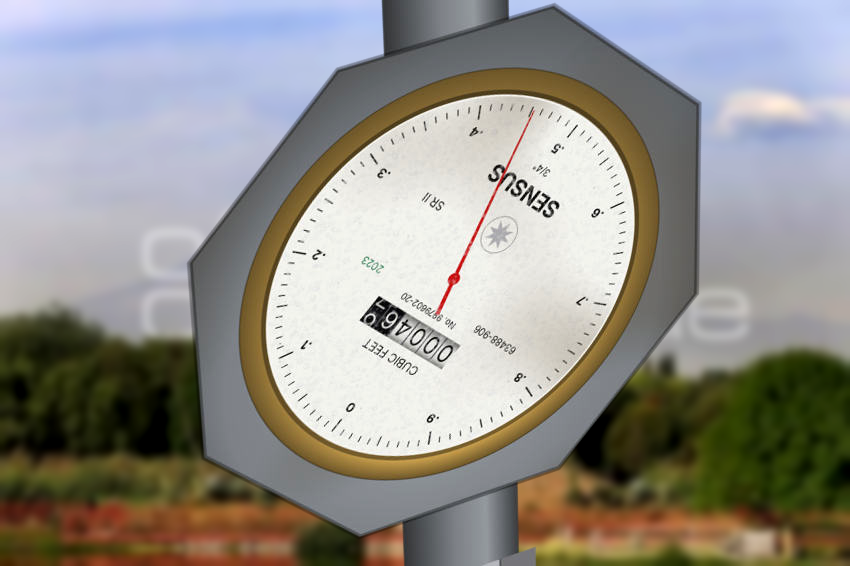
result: 466.45 ft³
